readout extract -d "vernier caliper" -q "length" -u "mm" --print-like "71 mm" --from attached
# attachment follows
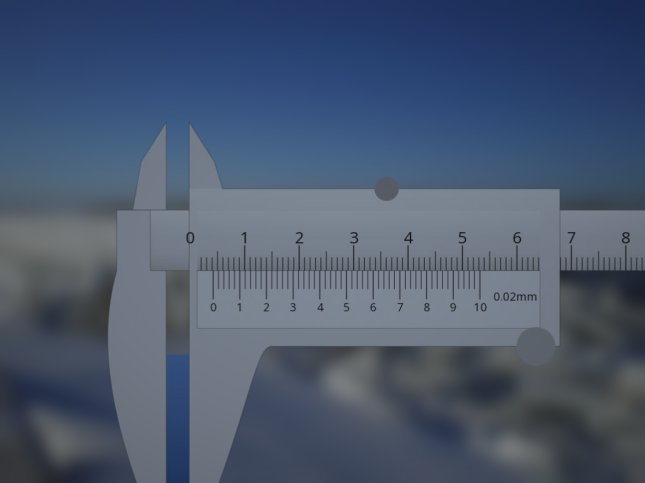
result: 4.2 mm
